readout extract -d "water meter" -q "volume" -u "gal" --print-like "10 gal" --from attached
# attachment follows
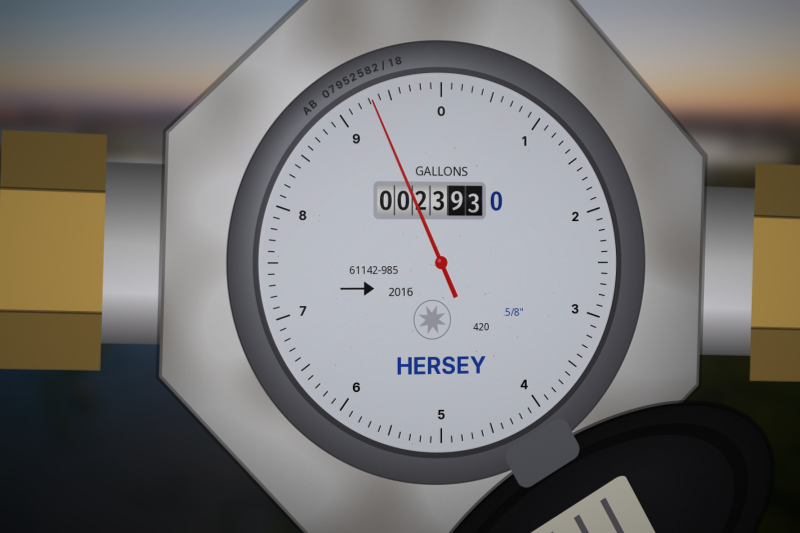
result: 23929.3 gal
